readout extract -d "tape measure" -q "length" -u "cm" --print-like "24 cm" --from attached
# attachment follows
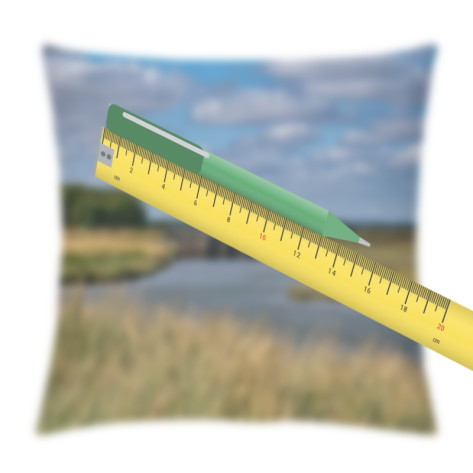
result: 15.5 cm
